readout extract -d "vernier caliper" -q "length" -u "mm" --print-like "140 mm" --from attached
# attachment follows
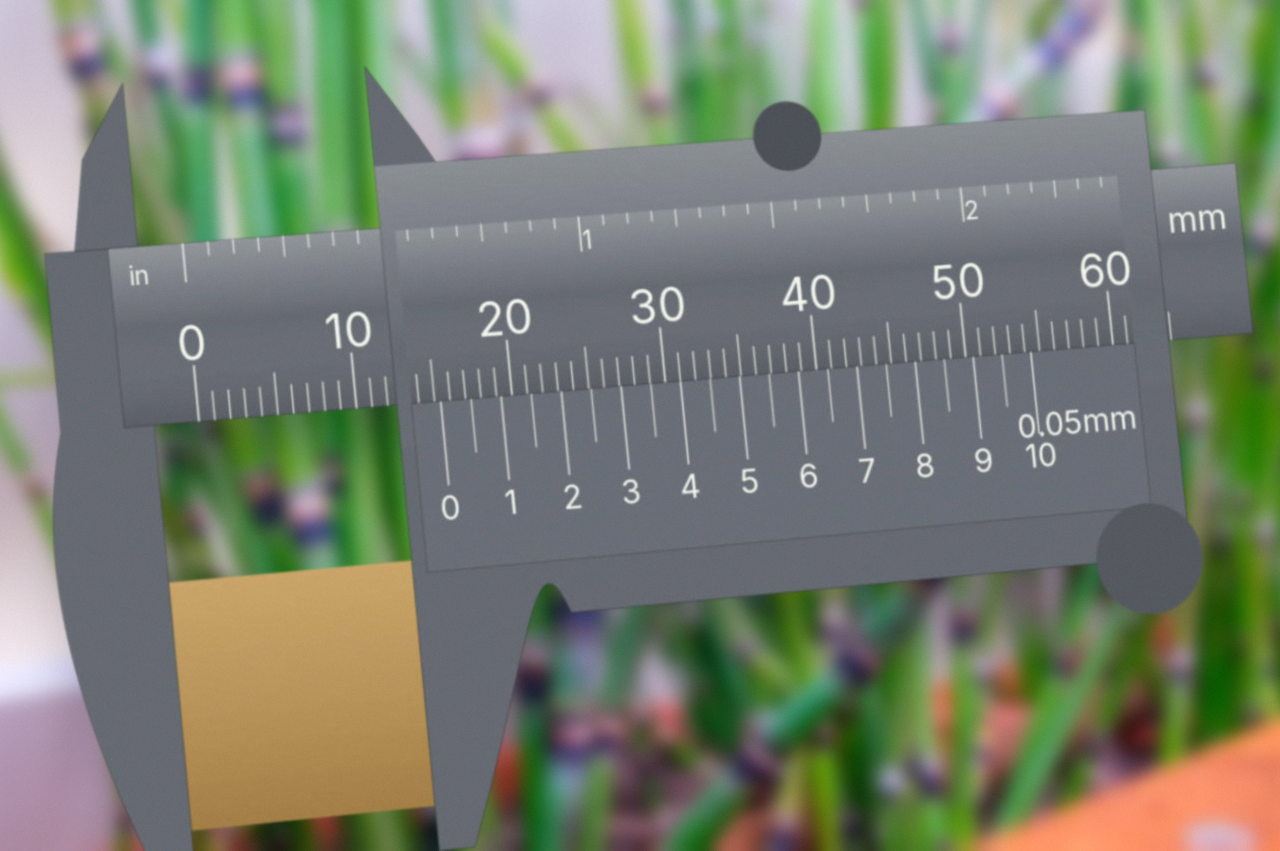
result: 15.4 mm
